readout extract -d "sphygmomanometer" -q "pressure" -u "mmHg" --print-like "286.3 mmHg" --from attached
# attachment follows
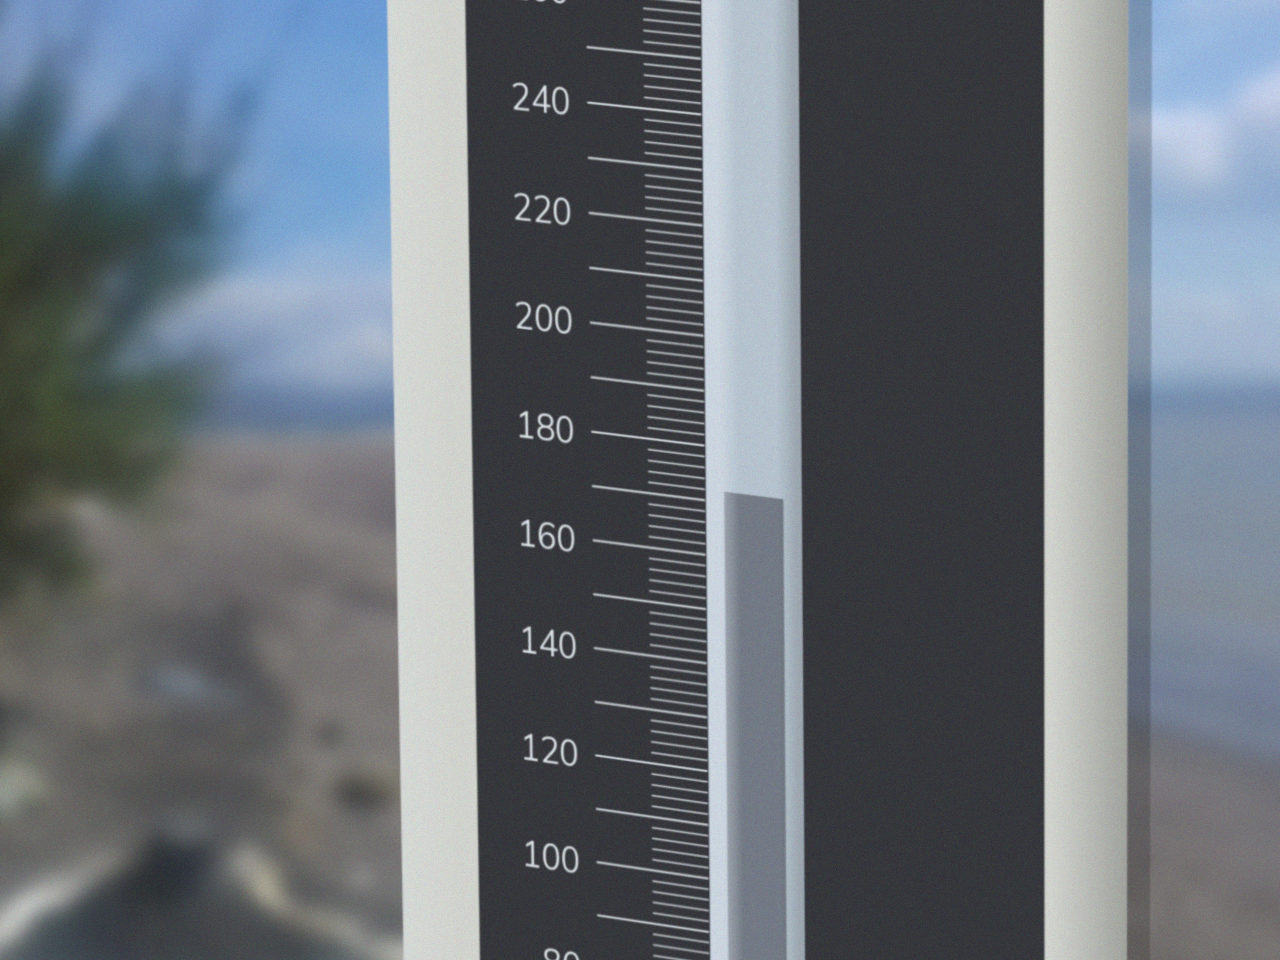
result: 172 mmHg
